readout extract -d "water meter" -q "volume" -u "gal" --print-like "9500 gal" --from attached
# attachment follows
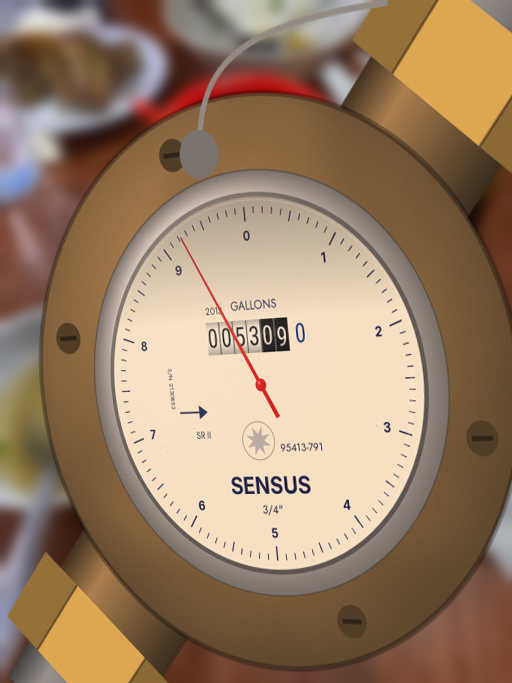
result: 53089.2 gal
